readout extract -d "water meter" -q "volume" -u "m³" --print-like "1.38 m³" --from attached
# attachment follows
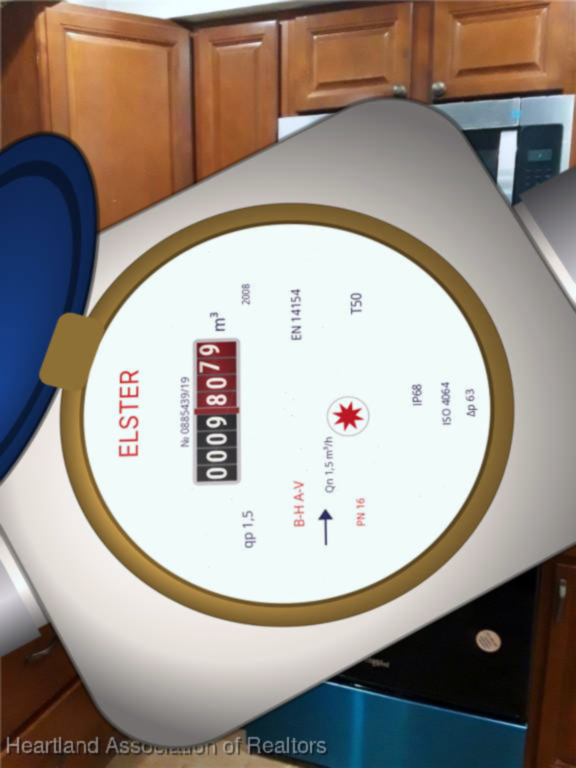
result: 9.8079 m³
